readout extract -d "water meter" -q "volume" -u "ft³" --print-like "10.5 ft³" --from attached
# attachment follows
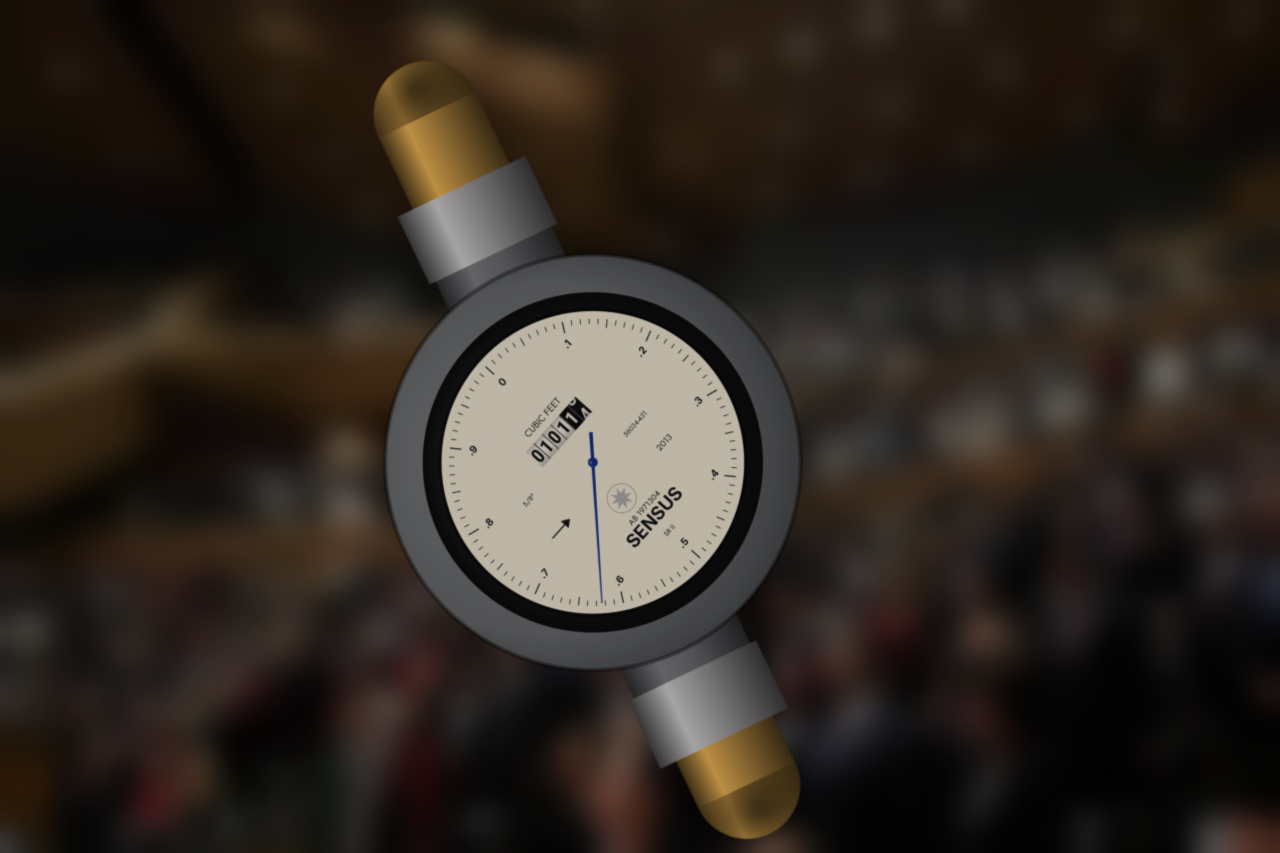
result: 10113.62 ft³
